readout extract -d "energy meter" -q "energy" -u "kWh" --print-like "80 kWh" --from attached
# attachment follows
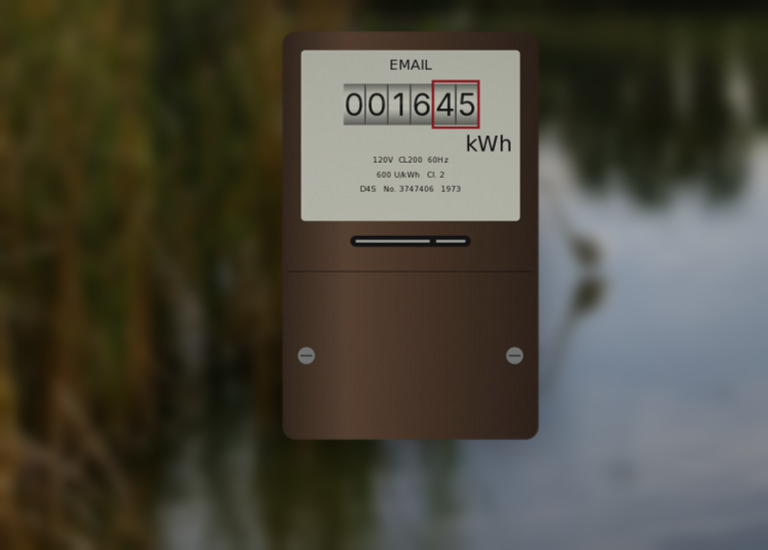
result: 16.45 kWh
